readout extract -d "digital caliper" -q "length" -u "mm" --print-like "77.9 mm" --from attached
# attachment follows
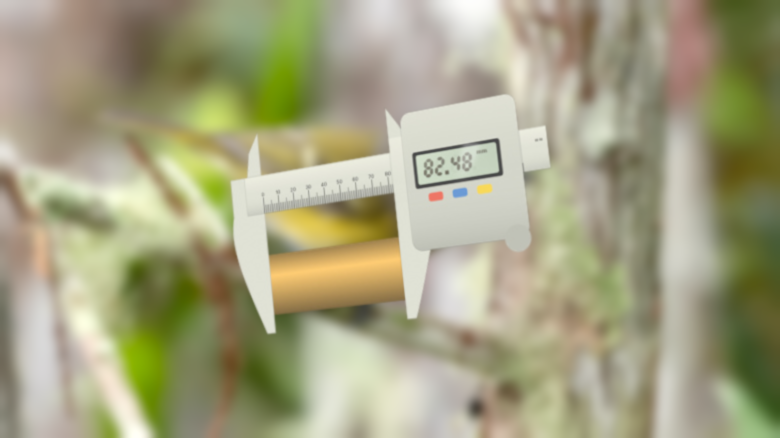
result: 82.48 mm
